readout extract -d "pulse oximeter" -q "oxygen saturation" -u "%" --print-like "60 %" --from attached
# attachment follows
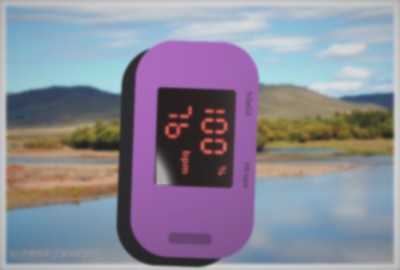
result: 100 %
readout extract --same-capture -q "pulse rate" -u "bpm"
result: 76 bpm
